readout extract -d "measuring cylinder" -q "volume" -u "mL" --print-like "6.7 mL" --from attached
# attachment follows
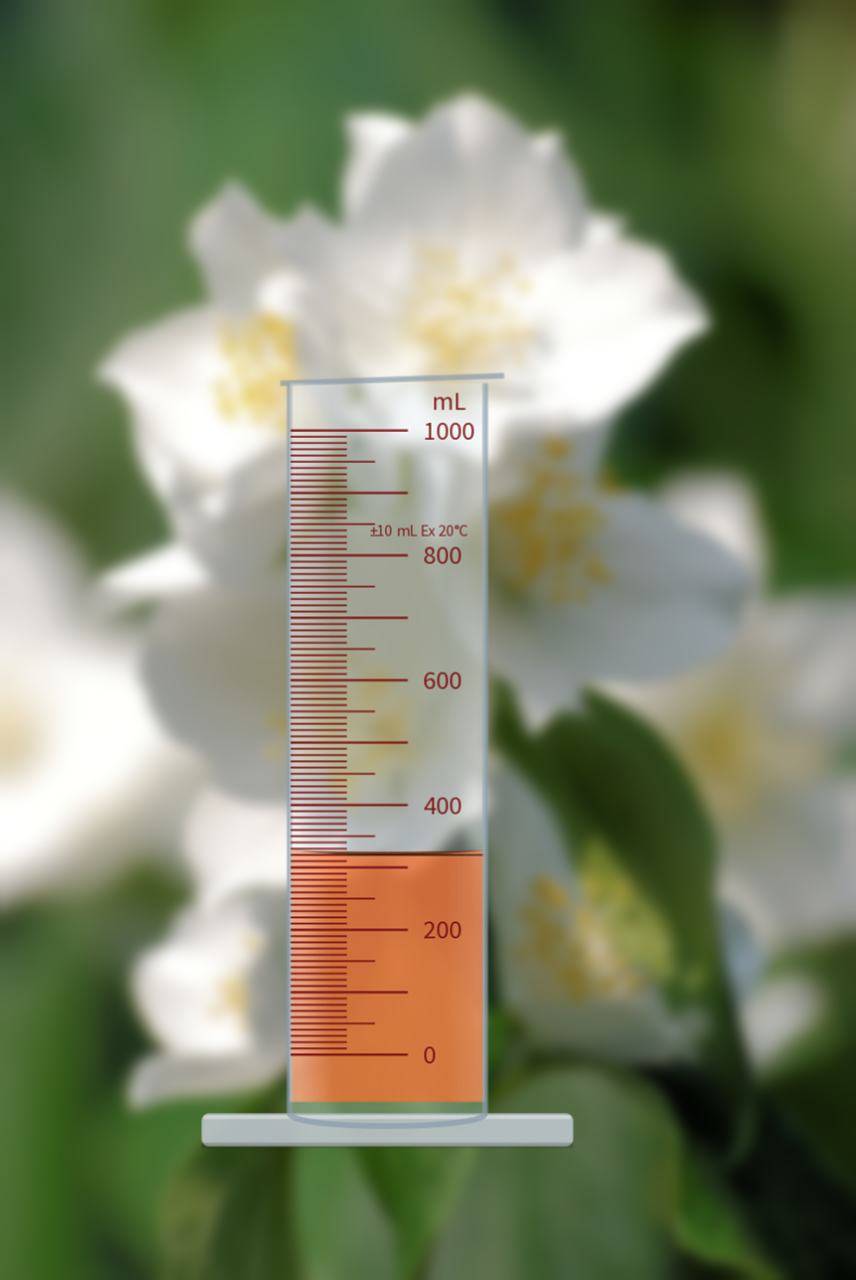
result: 320 mL
